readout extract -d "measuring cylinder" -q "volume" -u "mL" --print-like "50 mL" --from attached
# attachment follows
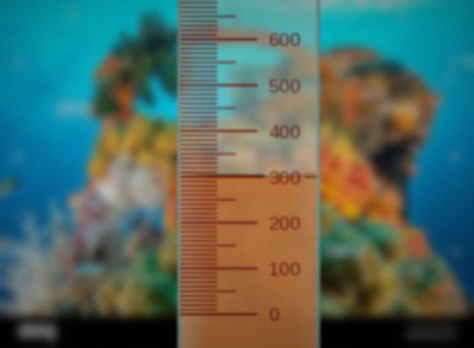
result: 300 mL
